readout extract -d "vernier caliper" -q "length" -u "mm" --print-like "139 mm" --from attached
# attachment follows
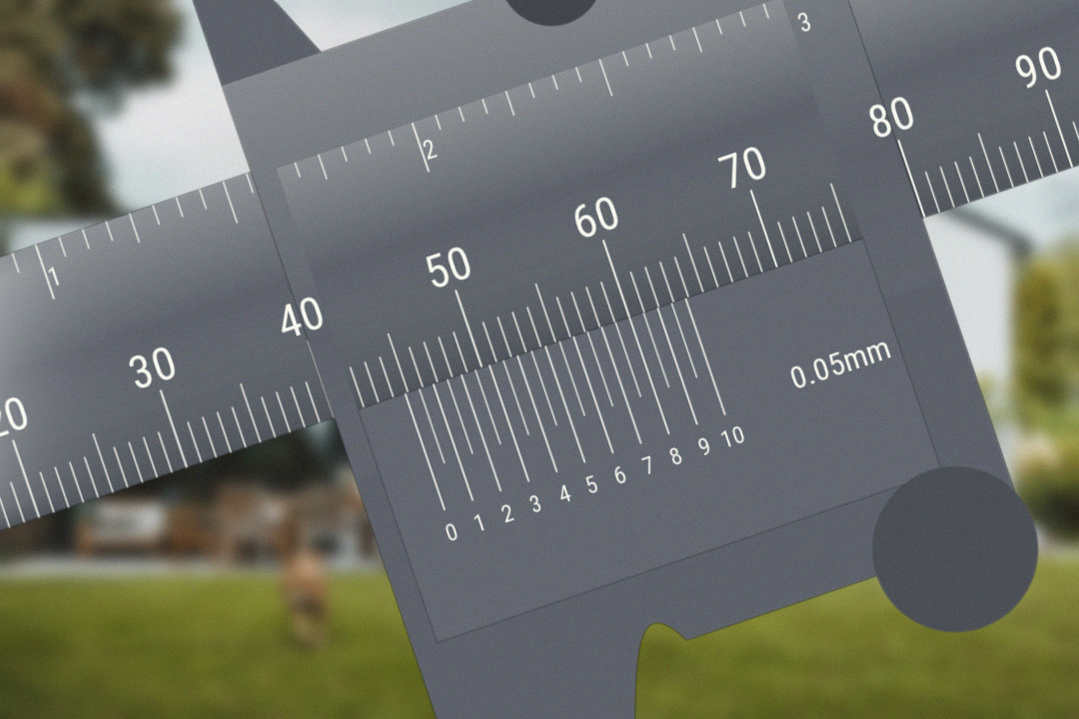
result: 44.8 mm
